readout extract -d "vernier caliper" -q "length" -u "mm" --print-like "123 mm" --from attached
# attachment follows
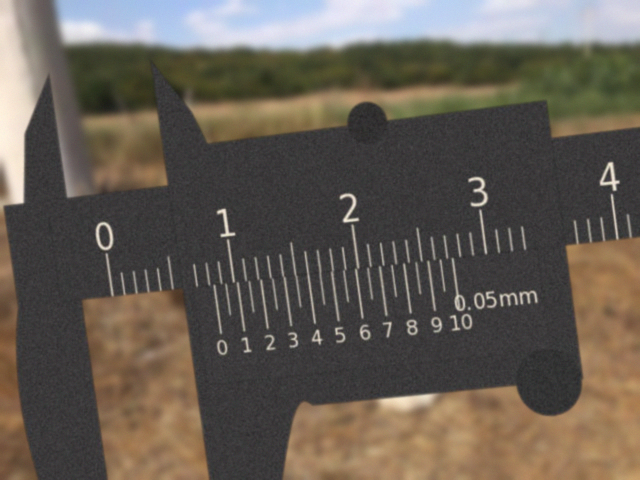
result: 8.4 mm
